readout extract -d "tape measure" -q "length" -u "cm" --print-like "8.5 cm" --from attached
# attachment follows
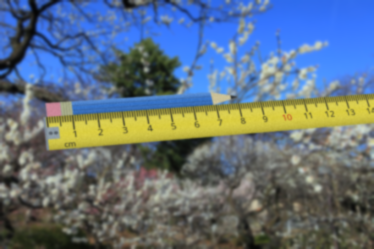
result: 8 cm
